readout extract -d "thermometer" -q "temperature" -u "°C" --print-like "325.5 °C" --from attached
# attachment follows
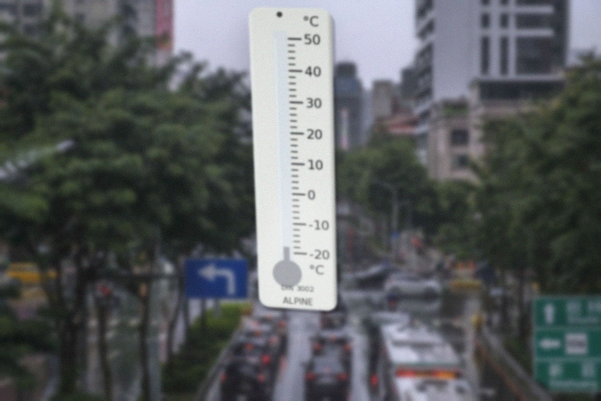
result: -18 °C
